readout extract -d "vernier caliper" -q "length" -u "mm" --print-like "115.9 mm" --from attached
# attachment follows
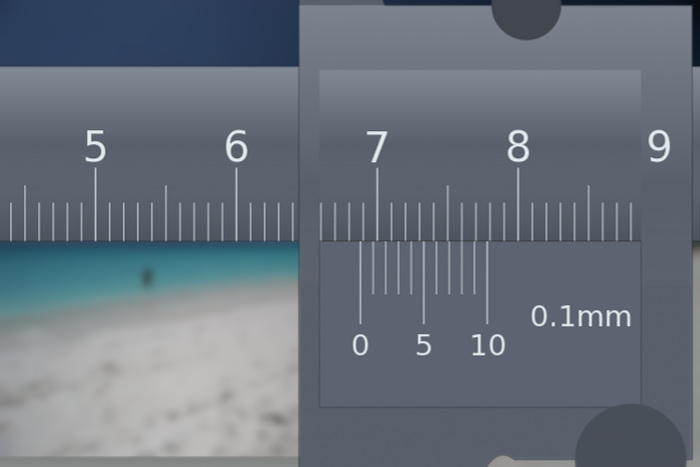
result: 68.8 mm
